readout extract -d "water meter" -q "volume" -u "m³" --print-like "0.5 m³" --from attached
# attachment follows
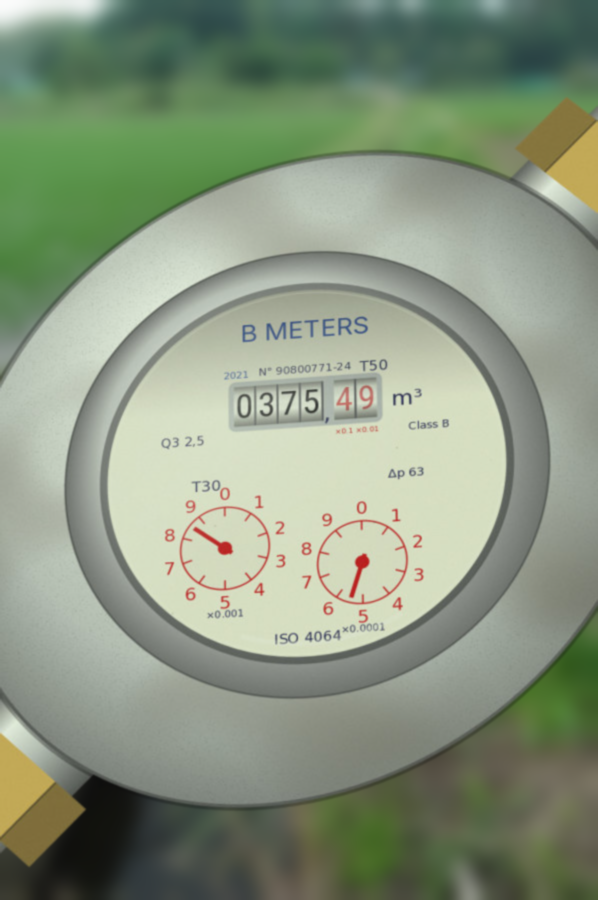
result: 375.4985 m³
